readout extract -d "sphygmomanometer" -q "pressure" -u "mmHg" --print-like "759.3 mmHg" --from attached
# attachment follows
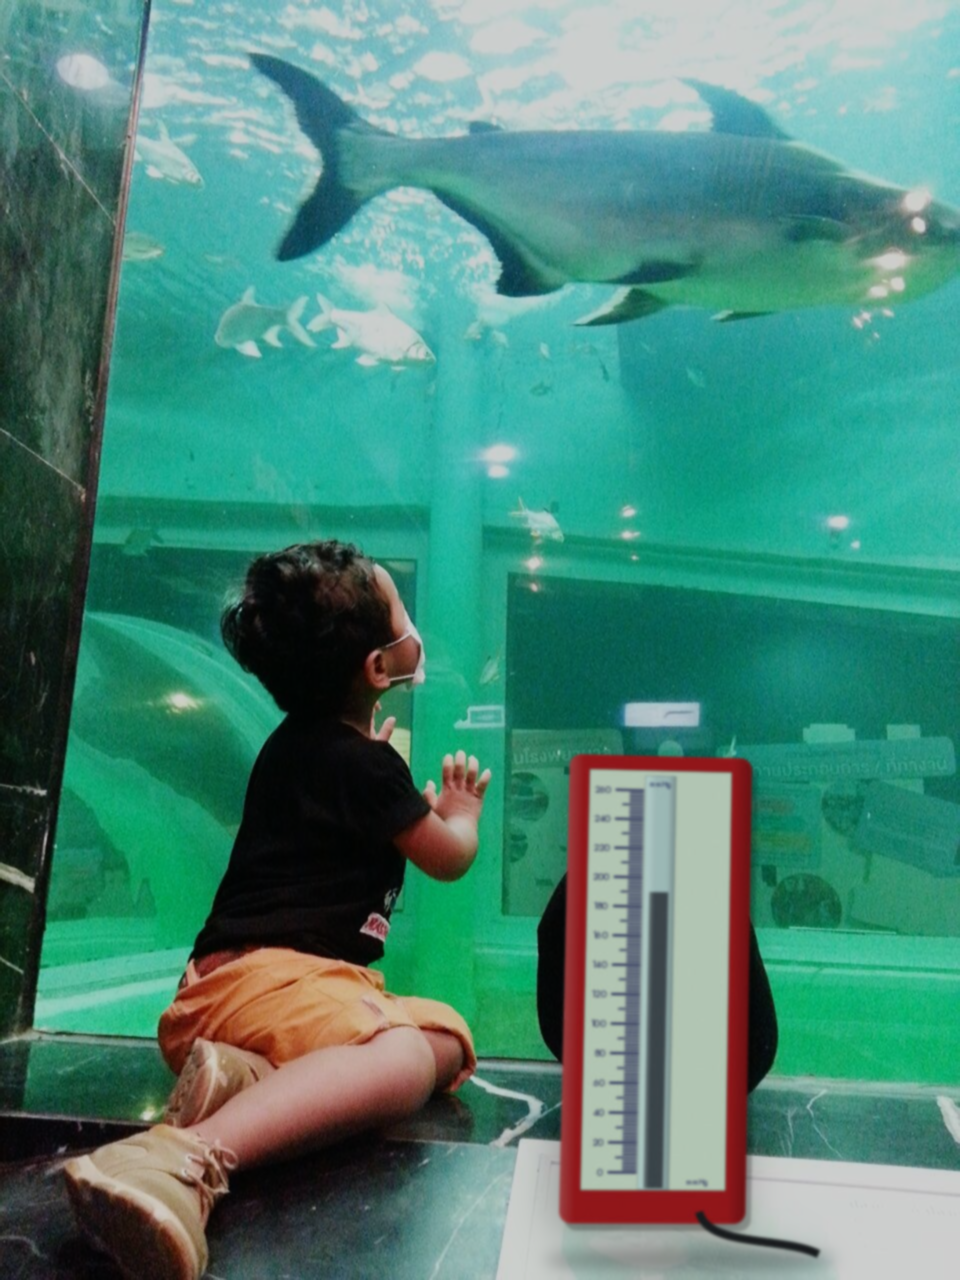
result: 190 mmHg
